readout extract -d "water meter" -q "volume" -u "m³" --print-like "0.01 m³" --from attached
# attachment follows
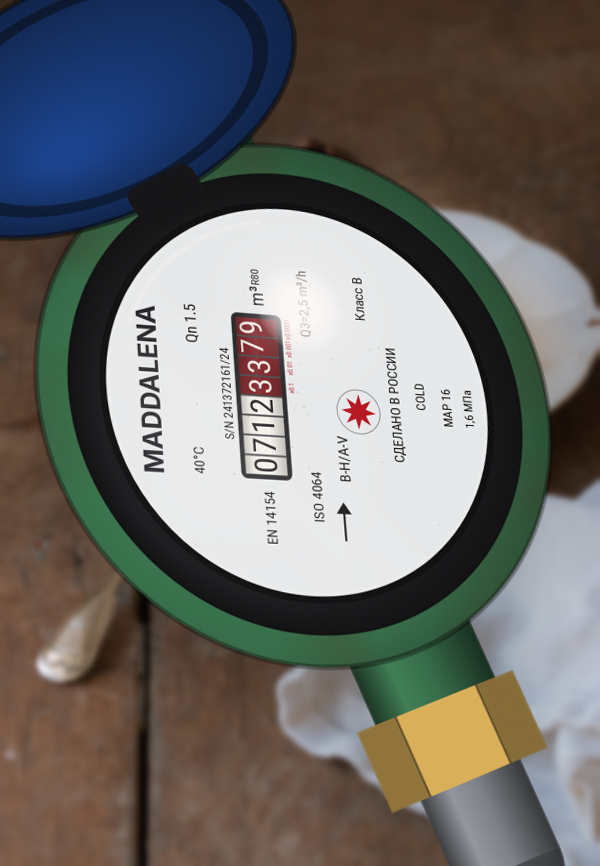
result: 712.3379 m³
